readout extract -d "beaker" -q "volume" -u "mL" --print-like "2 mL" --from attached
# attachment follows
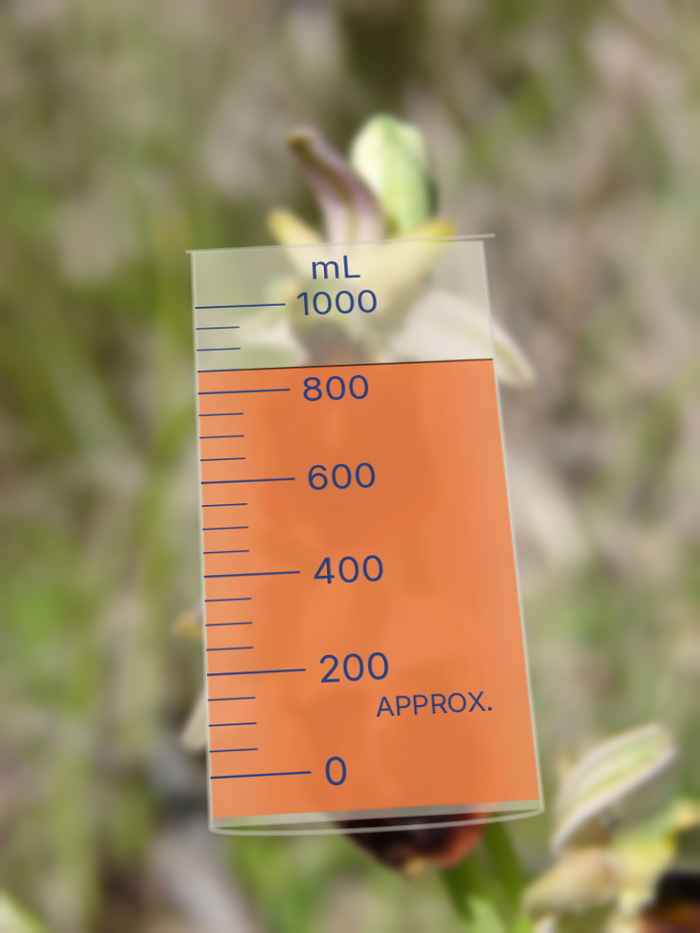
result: 850 mL
